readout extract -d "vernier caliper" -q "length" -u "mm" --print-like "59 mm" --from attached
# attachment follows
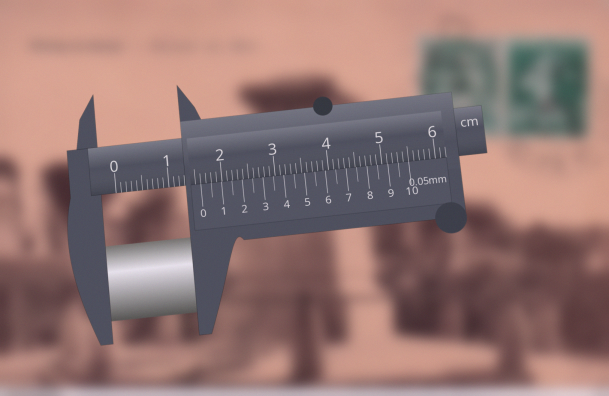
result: 16.0 mm
